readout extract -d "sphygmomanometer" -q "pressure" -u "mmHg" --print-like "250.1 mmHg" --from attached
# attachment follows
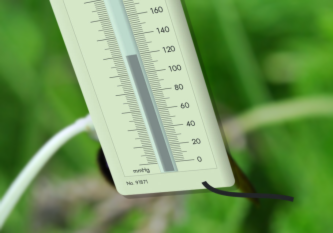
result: 120 mmHg
